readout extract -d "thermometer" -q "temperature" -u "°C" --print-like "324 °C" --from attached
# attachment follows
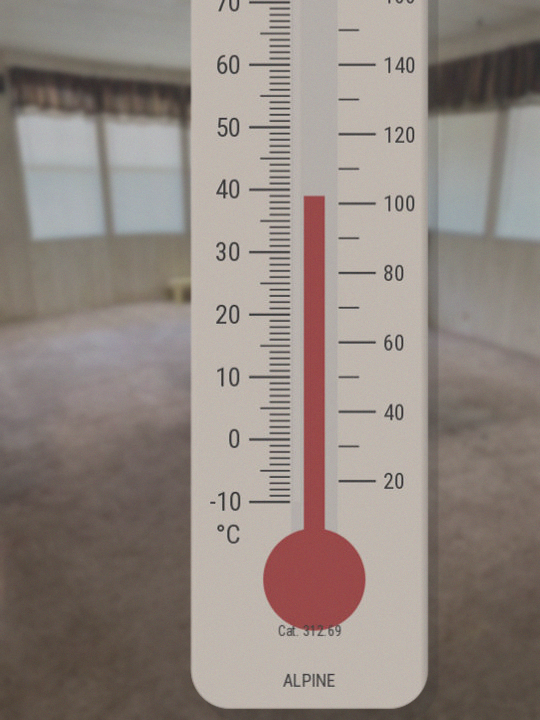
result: 39 °C
